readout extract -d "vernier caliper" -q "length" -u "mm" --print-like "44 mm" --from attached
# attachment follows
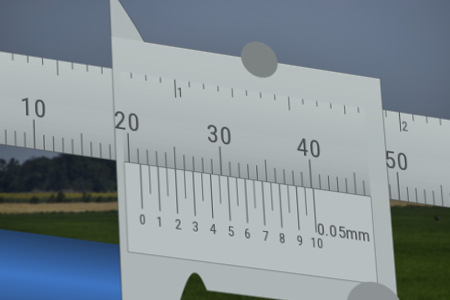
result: 21.2 mm
